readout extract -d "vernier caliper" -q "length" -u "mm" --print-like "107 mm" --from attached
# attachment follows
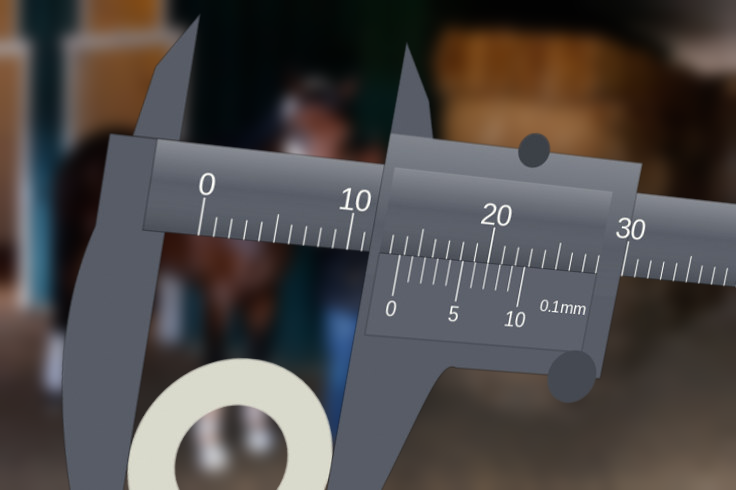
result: 13.7 mm
